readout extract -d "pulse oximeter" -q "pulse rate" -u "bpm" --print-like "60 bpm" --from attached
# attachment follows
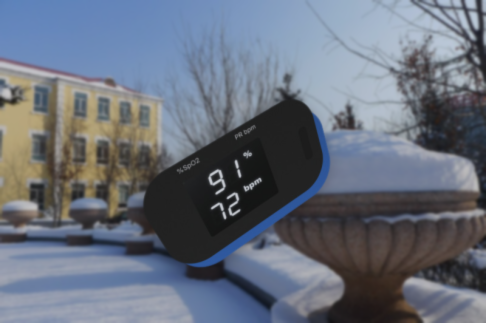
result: 72 bpm
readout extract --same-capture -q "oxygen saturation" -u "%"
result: 91 %
